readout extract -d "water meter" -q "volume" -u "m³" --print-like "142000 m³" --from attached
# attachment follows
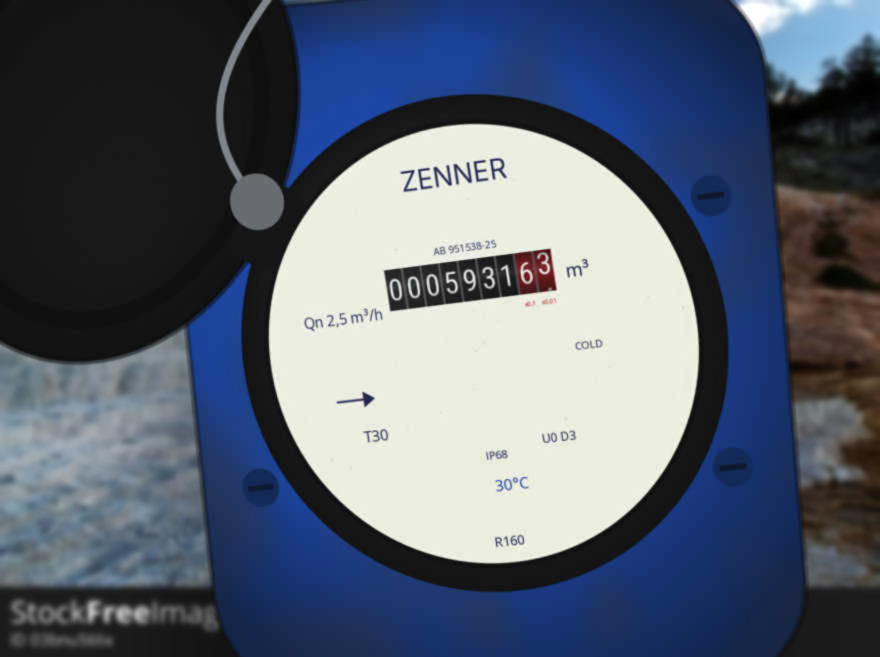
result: 5931.63 m³
